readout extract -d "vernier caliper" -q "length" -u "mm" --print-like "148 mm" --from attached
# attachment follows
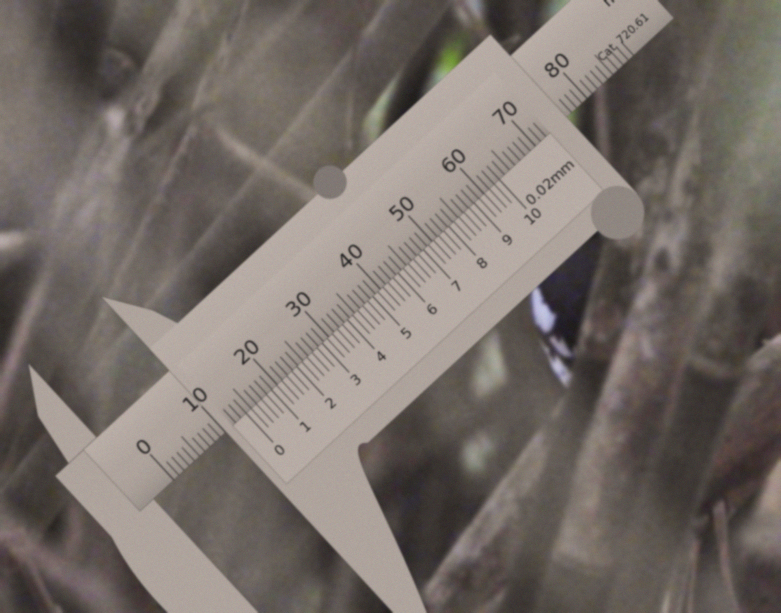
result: 14.0 mm
